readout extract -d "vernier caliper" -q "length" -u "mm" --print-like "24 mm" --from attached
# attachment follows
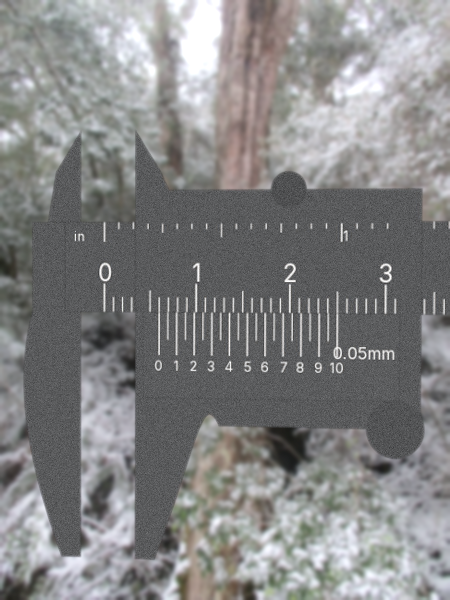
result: 6.0 mm
